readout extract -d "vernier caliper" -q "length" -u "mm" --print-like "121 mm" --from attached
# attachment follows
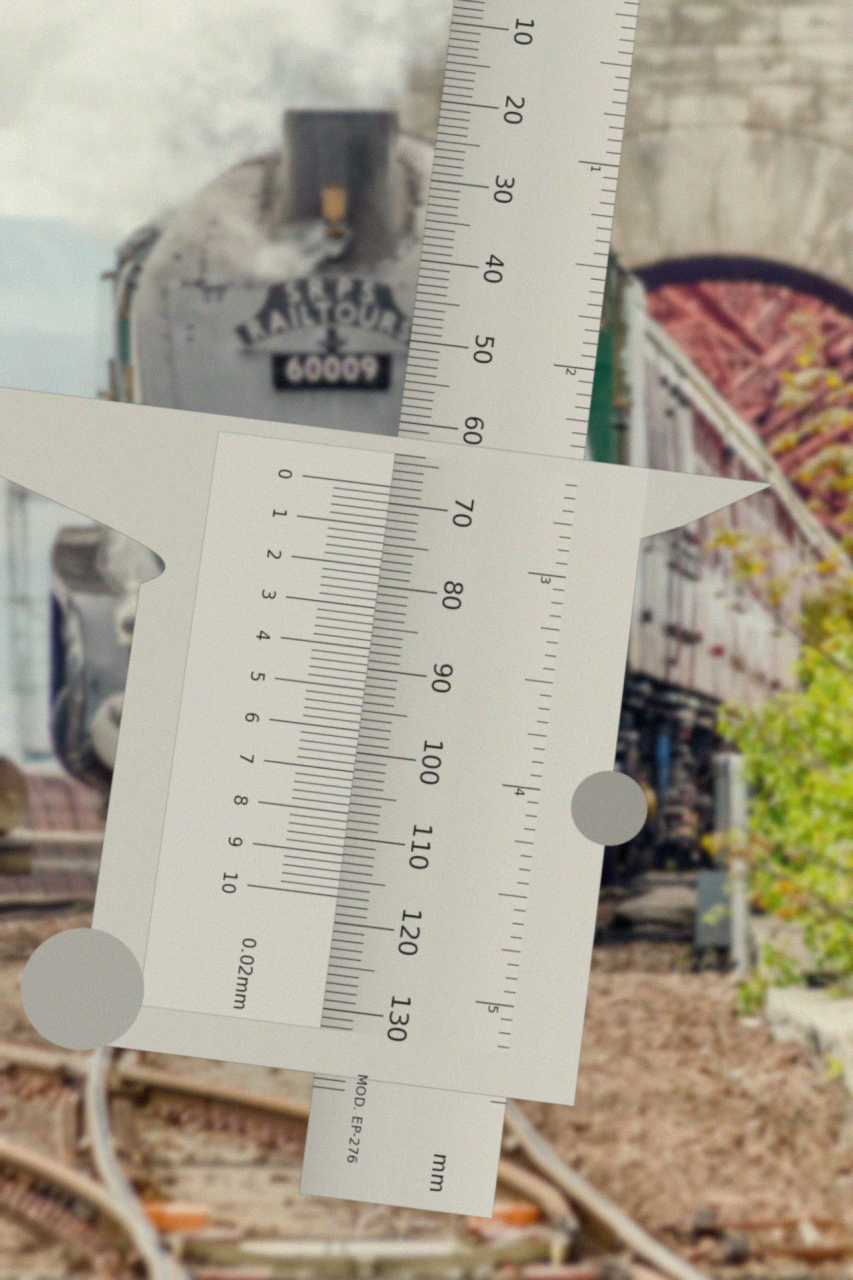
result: 68.0 mm
